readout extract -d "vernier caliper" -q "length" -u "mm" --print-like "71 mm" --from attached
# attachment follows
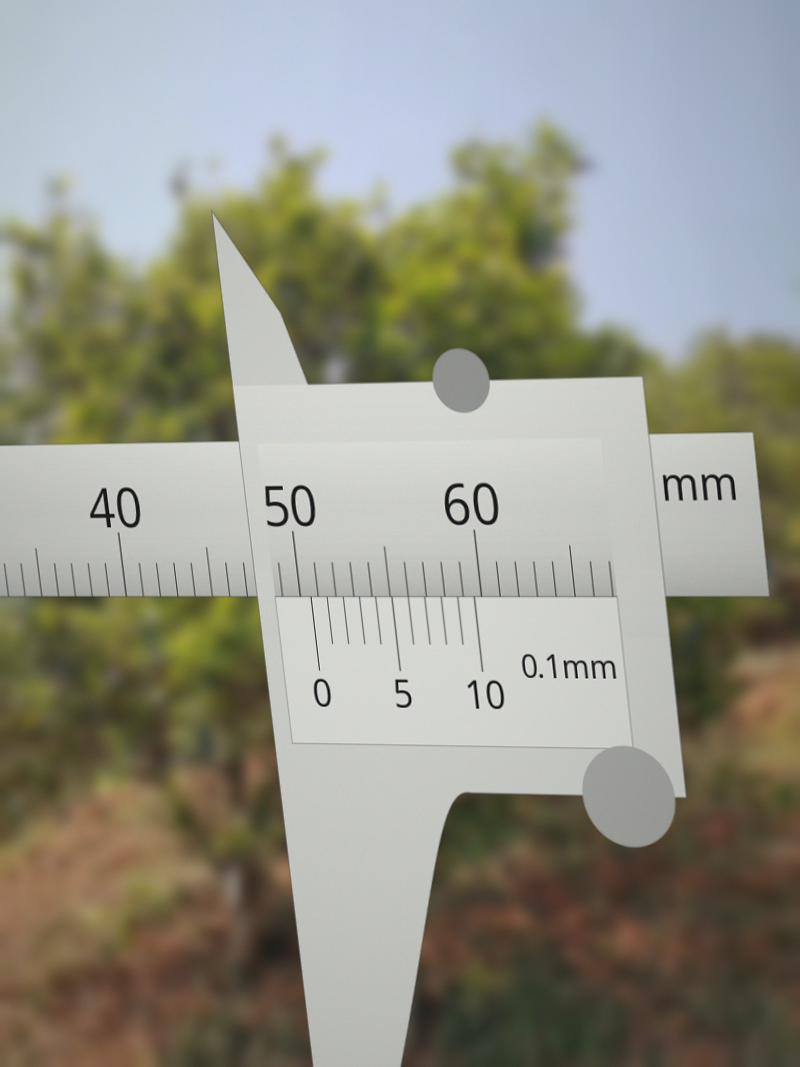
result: 50.6 mm
